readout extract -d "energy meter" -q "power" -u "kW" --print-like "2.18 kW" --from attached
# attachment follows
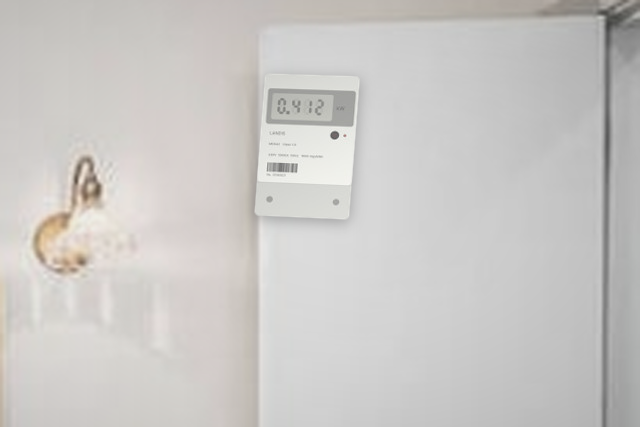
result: 0.412 kW
